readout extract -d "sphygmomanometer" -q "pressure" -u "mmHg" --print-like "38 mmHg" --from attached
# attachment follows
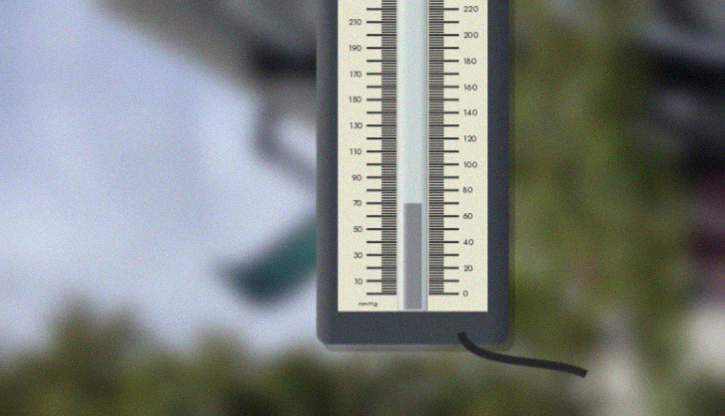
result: 70 mmHg
